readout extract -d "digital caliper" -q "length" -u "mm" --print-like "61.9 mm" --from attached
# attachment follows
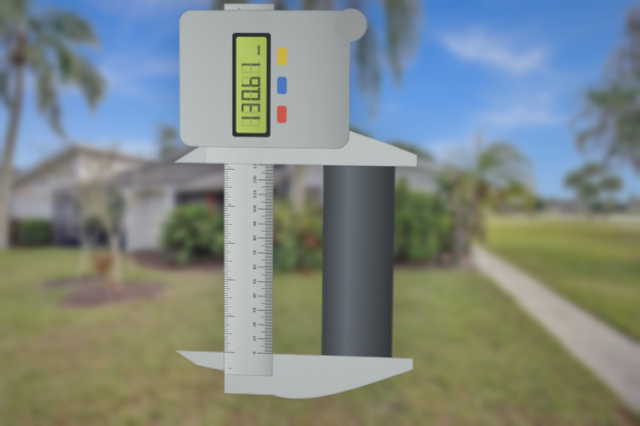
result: 130.61 mm
